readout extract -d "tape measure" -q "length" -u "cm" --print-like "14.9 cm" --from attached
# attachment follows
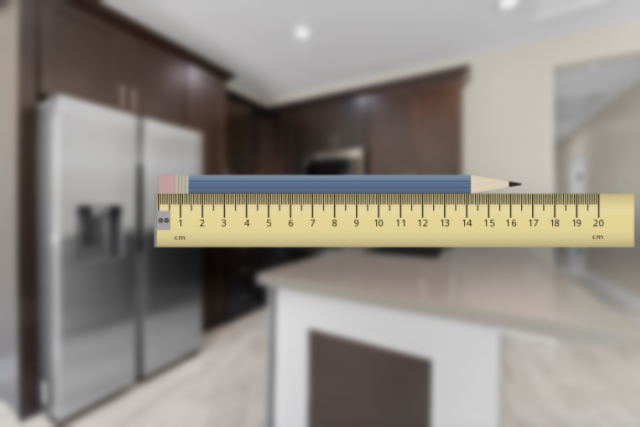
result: 16.5 cm
